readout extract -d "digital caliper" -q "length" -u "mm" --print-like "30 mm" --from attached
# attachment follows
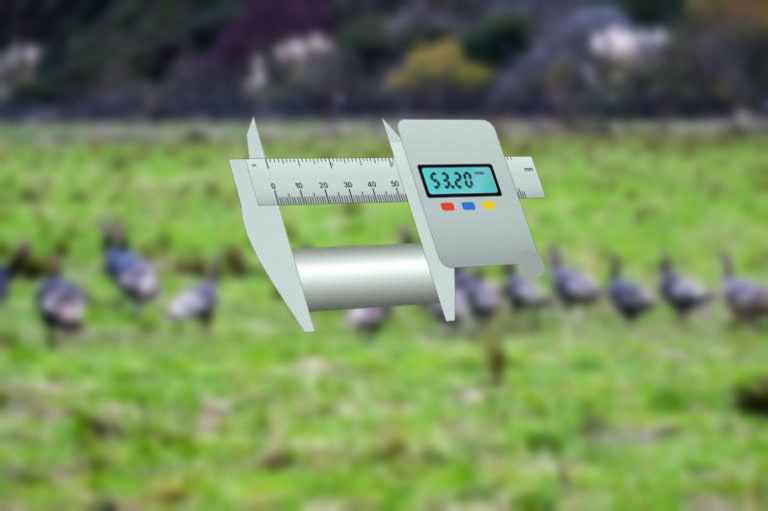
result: 53.20 mm
